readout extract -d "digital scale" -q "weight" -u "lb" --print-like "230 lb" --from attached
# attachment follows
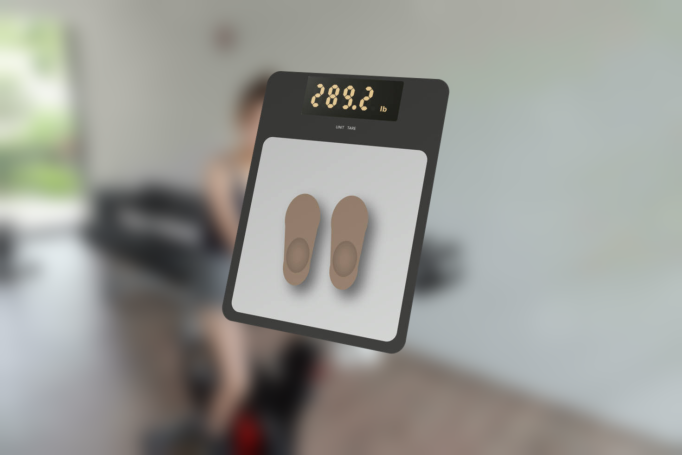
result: 289.2 lb
